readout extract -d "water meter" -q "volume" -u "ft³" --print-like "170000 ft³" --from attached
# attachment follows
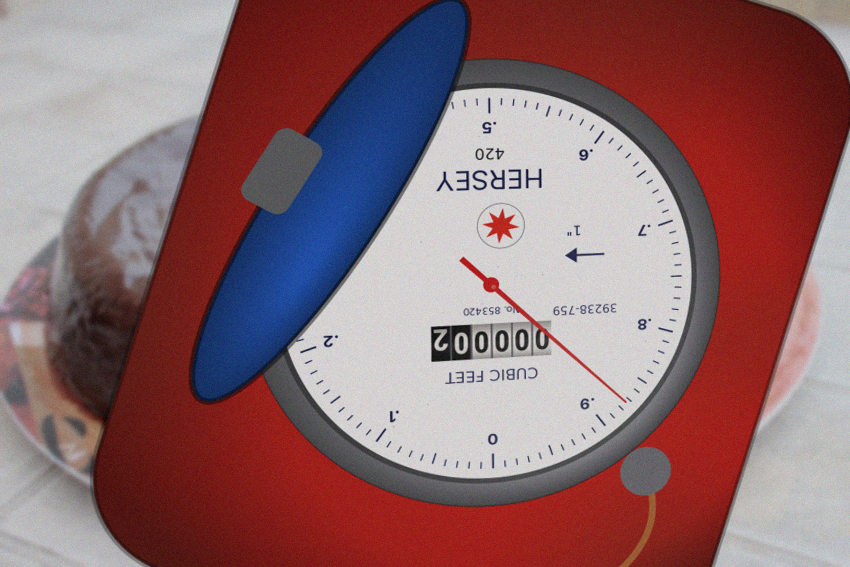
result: 1.87 ft³
